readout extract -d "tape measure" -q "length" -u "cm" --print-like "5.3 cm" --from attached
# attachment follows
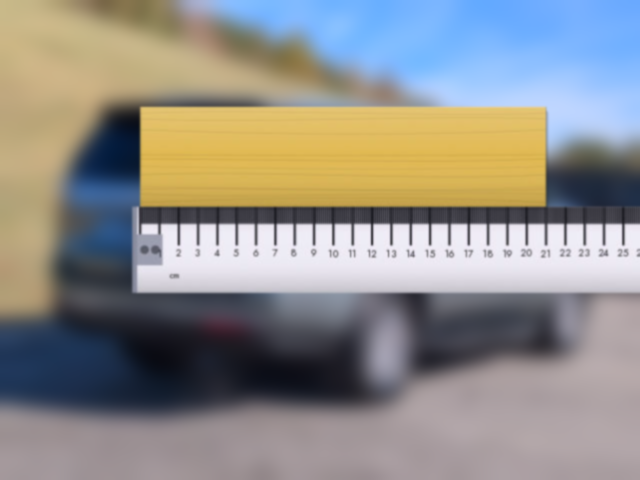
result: 21 cm
